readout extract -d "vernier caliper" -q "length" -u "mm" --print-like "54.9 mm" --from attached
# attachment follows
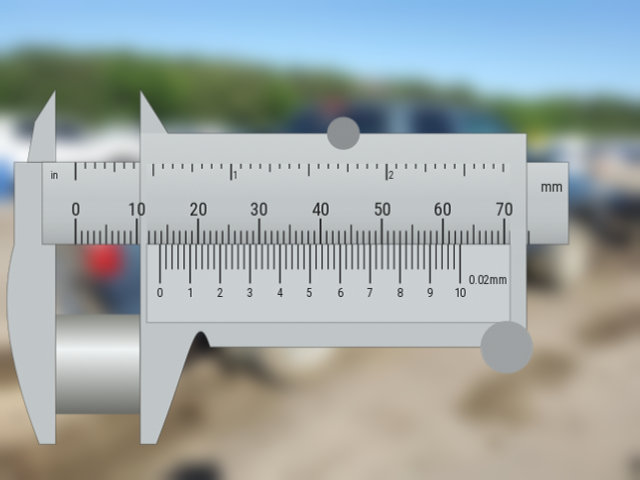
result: 13.8 mm
